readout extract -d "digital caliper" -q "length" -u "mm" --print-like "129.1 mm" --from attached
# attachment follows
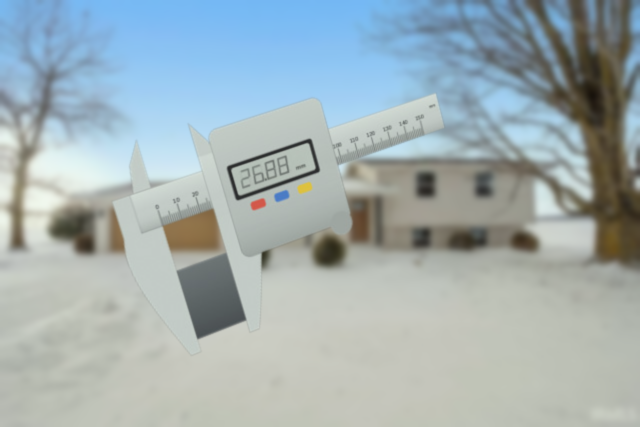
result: 26.88 mm
